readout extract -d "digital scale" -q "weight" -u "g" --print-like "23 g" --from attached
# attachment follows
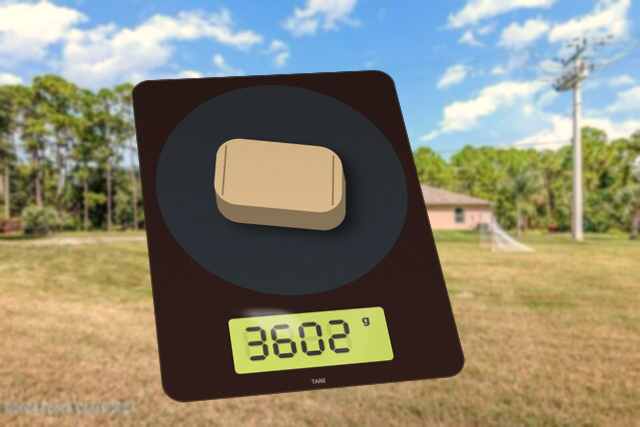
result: 3602 g
